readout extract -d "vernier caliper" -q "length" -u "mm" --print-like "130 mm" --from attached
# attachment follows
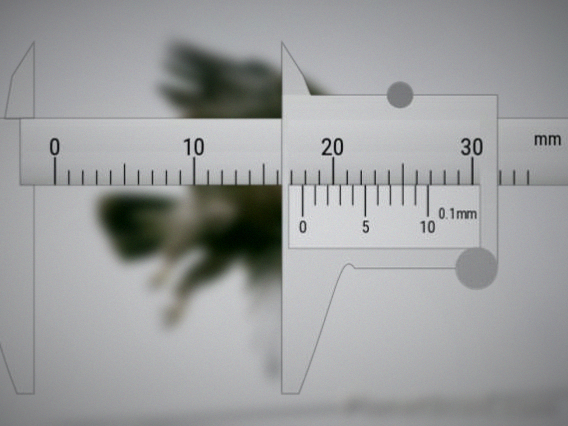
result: 17.8 mm
